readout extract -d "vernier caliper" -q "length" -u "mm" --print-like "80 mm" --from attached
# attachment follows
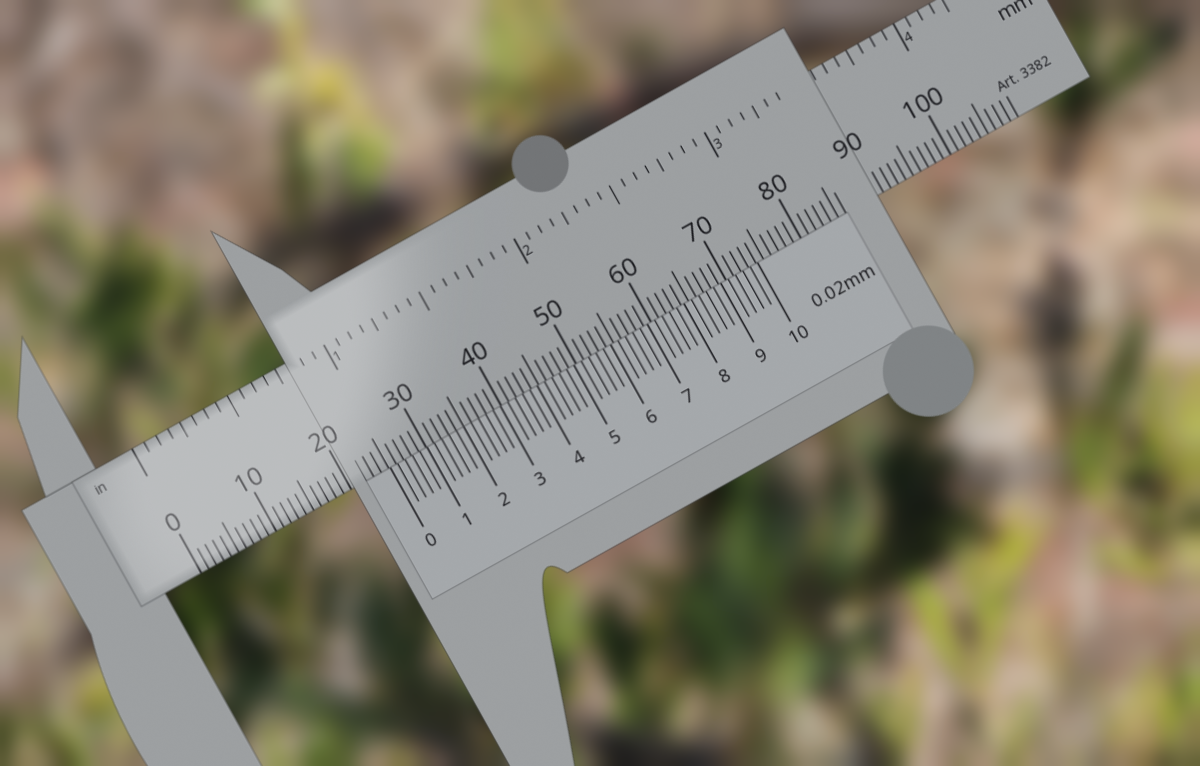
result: 25.2 mm
